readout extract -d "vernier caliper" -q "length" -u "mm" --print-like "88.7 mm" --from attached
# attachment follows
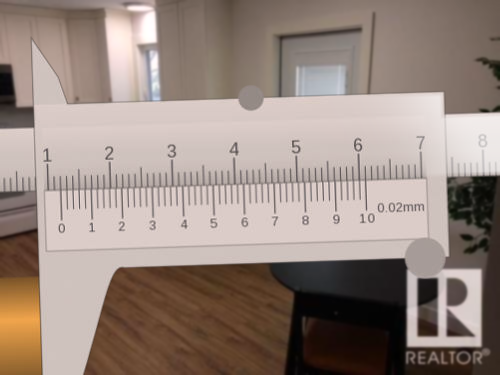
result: 12.0 mm
